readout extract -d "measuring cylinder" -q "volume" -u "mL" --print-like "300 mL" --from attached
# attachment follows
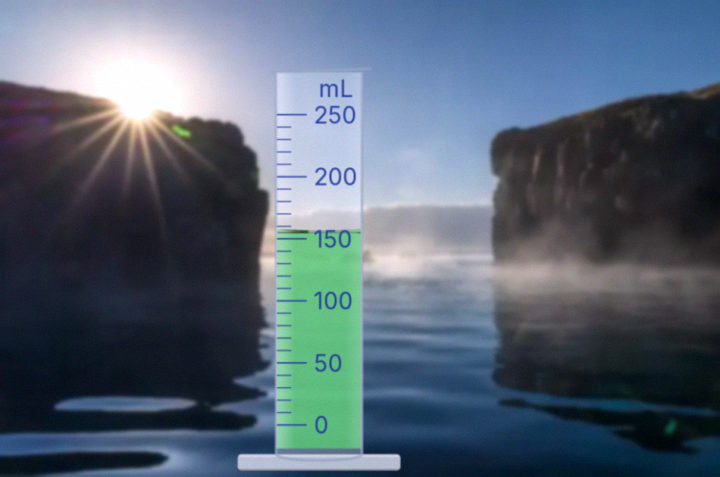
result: 155 mL
